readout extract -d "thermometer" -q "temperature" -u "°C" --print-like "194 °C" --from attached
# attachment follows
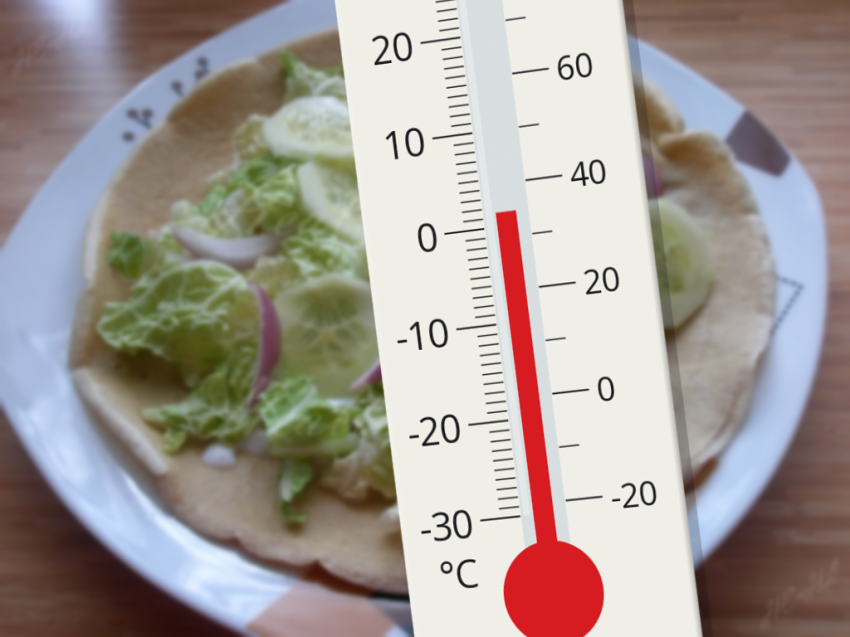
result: 1.5 °C
